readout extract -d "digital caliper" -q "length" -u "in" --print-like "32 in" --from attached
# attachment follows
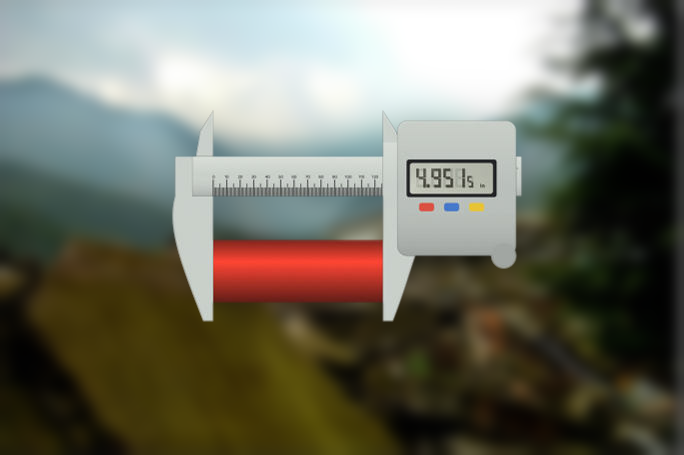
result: 4.9515 in
